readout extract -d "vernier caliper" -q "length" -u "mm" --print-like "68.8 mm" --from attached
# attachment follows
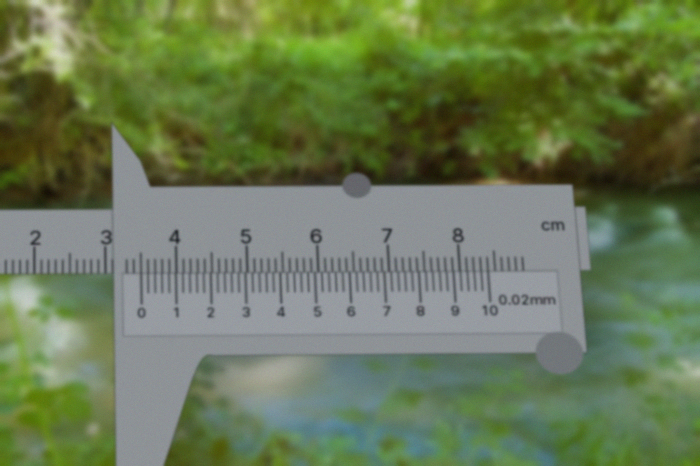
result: 35.0 mm
